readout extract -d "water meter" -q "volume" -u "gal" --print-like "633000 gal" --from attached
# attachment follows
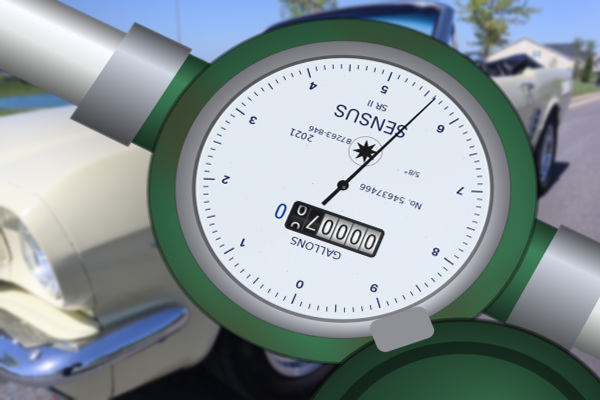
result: 785.6 gal
